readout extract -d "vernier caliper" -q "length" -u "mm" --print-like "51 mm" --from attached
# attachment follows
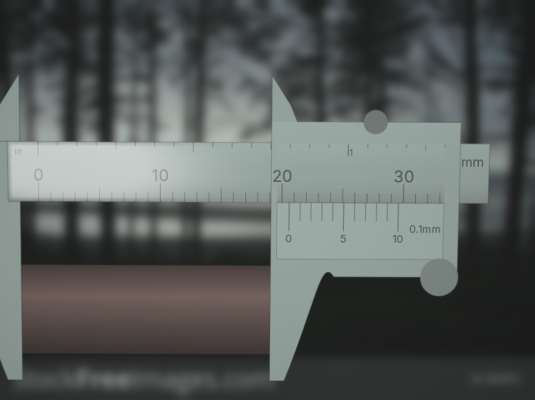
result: 20.6 mm
